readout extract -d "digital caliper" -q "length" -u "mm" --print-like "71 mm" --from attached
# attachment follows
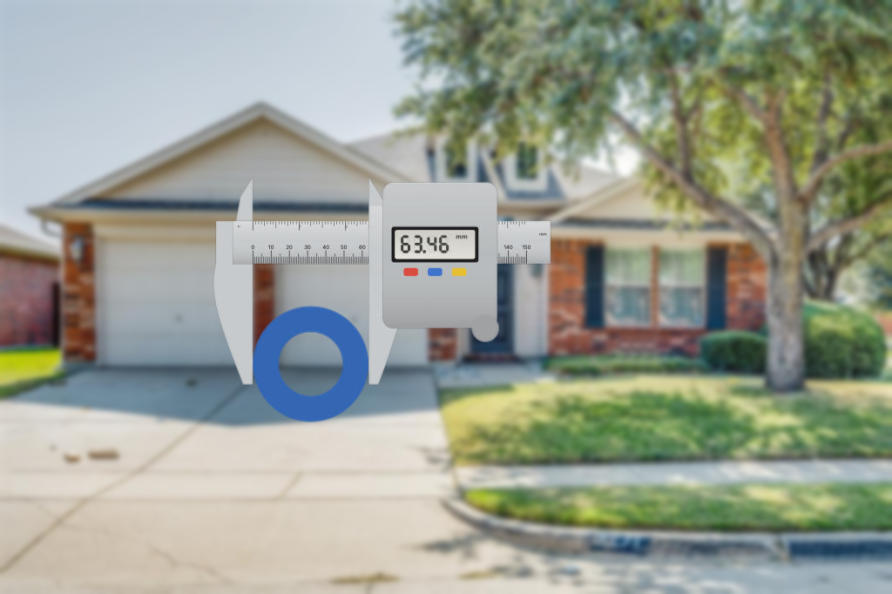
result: 63.46 mm
